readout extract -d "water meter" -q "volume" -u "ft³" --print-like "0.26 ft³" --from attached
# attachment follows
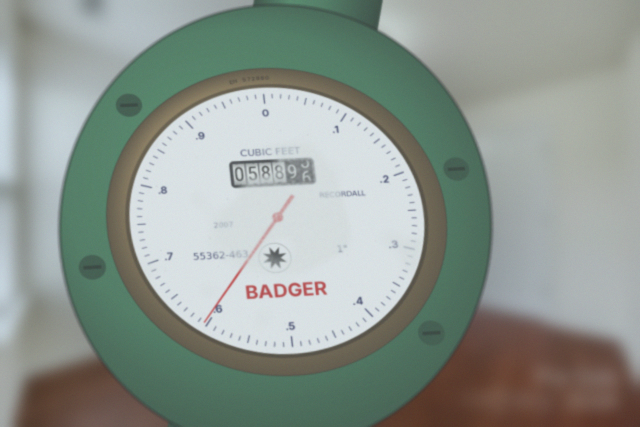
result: 58895.60 ft³
